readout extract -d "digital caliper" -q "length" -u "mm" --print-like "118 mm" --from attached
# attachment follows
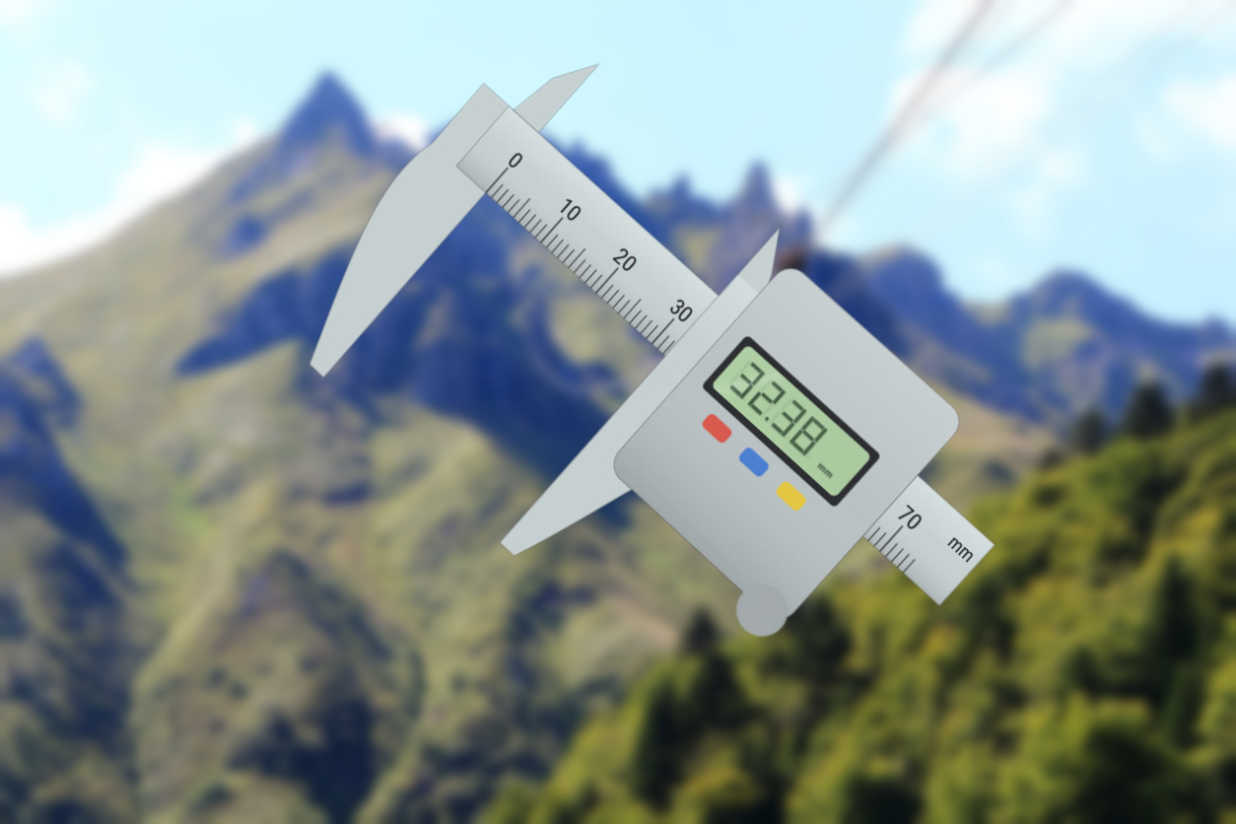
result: 32.38 mm
